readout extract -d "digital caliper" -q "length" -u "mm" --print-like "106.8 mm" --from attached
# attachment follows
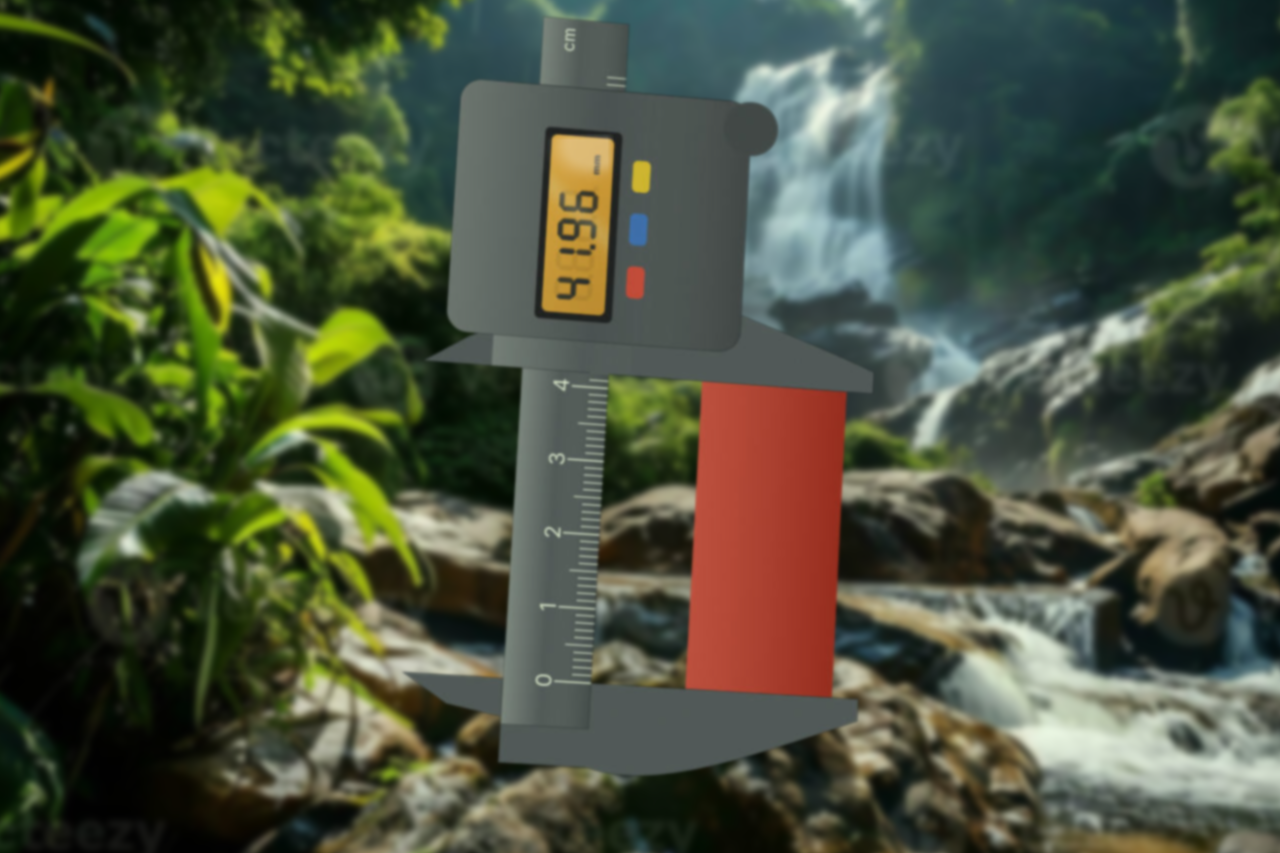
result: 41.96 mm
